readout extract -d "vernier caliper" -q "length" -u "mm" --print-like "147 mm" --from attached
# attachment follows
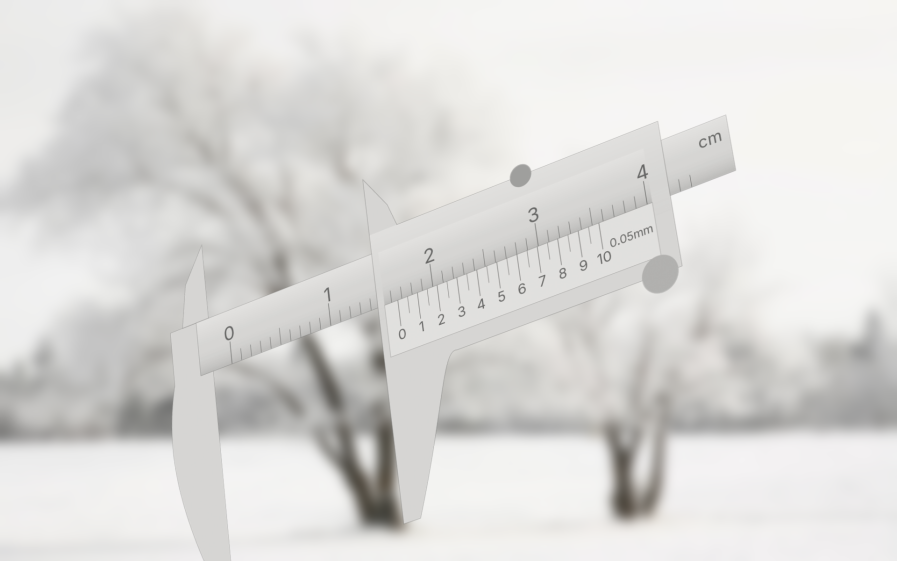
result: 16.6 mm
